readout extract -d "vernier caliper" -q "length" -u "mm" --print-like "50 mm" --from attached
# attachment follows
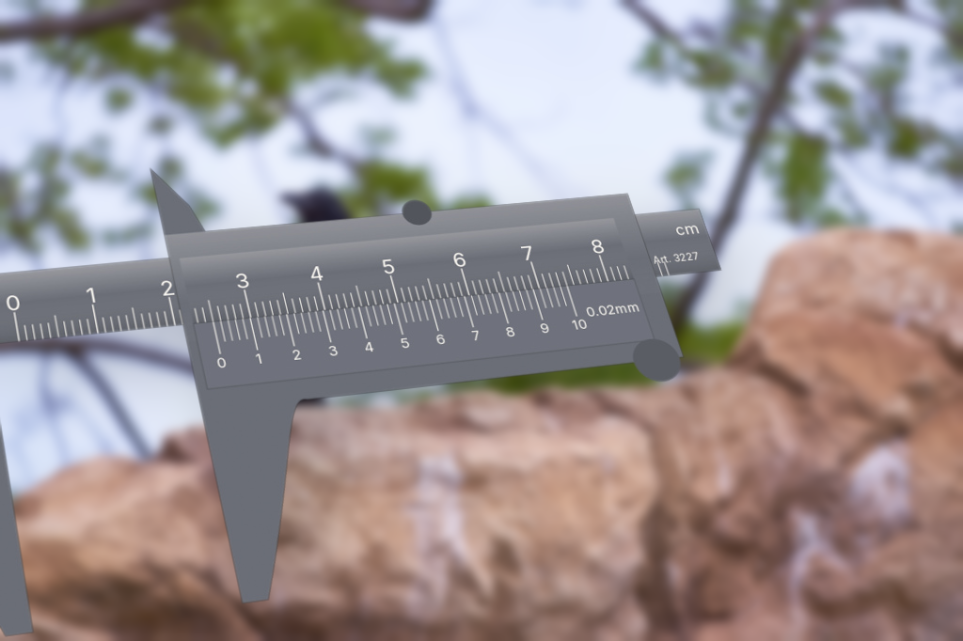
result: 25.0 mm
